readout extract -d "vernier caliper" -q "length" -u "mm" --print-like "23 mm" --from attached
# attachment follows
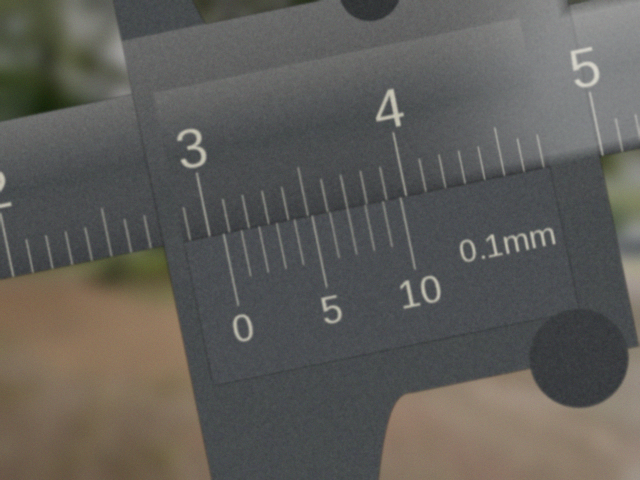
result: 30.7 mm
